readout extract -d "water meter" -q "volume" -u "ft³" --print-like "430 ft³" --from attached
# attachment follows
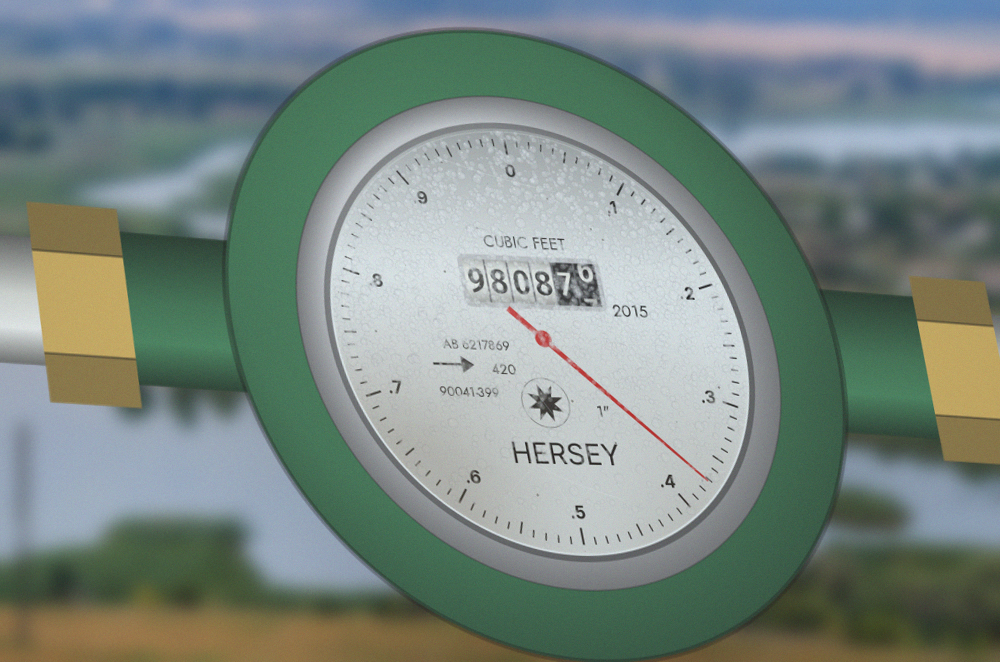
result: 980876.37 ft³
